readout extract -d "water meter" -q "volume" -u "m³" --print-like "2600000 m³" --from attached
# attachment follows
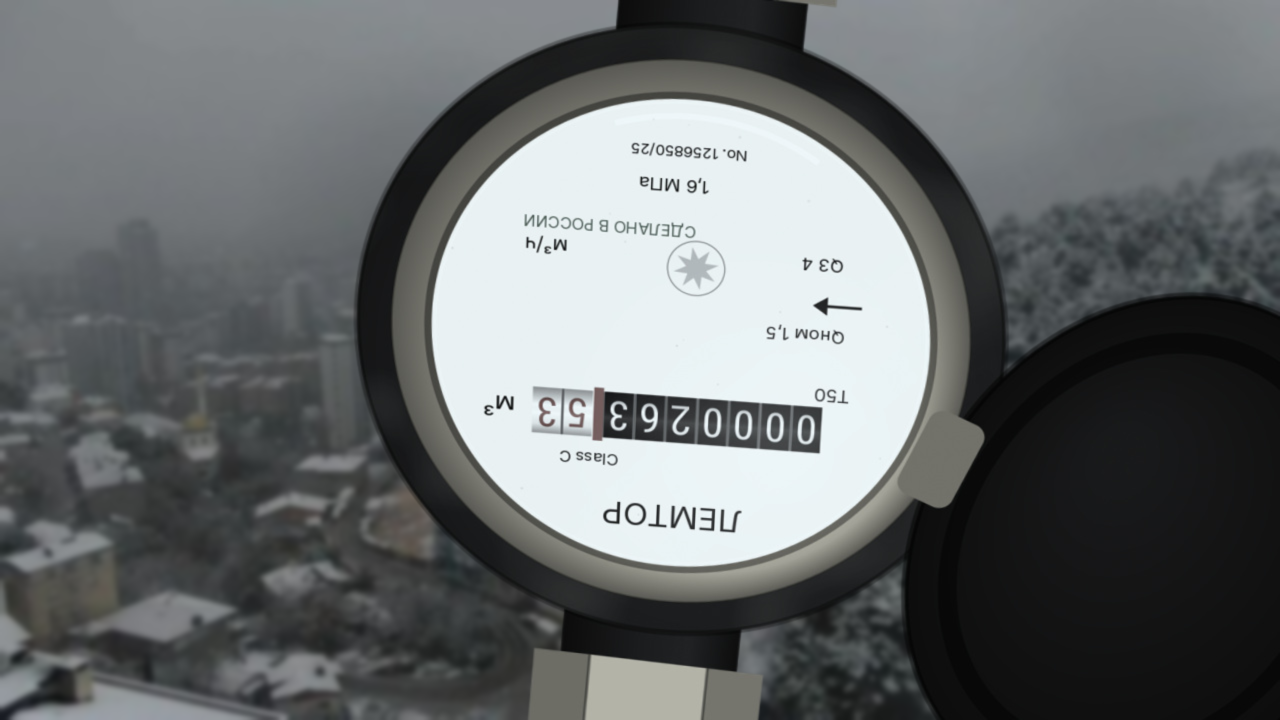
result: 263.53 m³
